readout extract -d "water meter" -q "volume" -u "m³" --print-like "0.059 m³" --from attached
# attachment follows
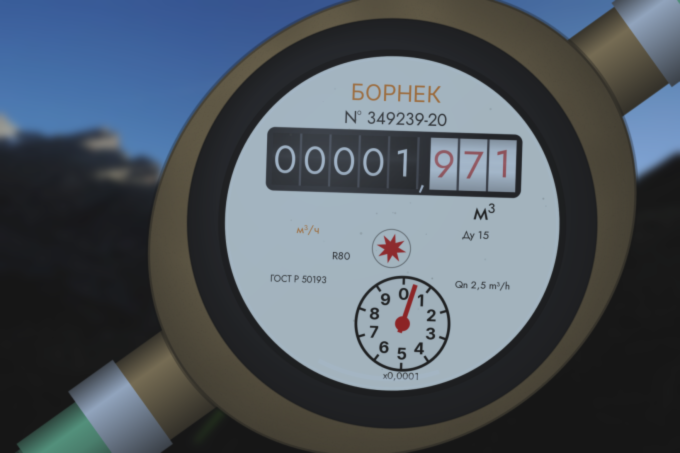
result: 1.9710 m³
